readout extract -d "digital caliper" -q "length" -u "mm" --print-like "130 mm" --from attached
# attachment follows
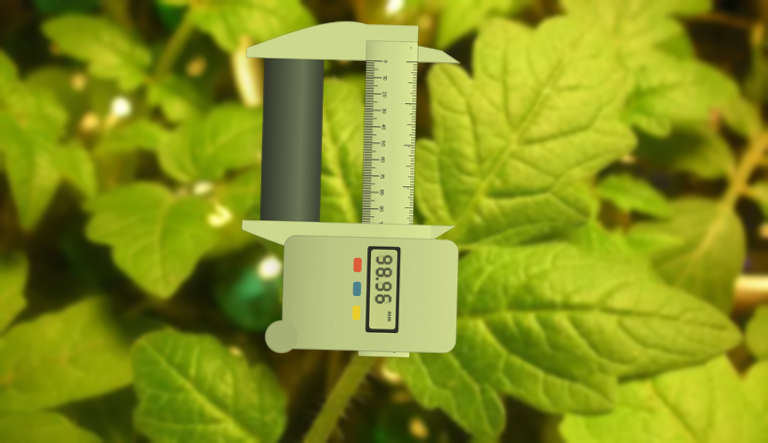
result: 98.96 mm
